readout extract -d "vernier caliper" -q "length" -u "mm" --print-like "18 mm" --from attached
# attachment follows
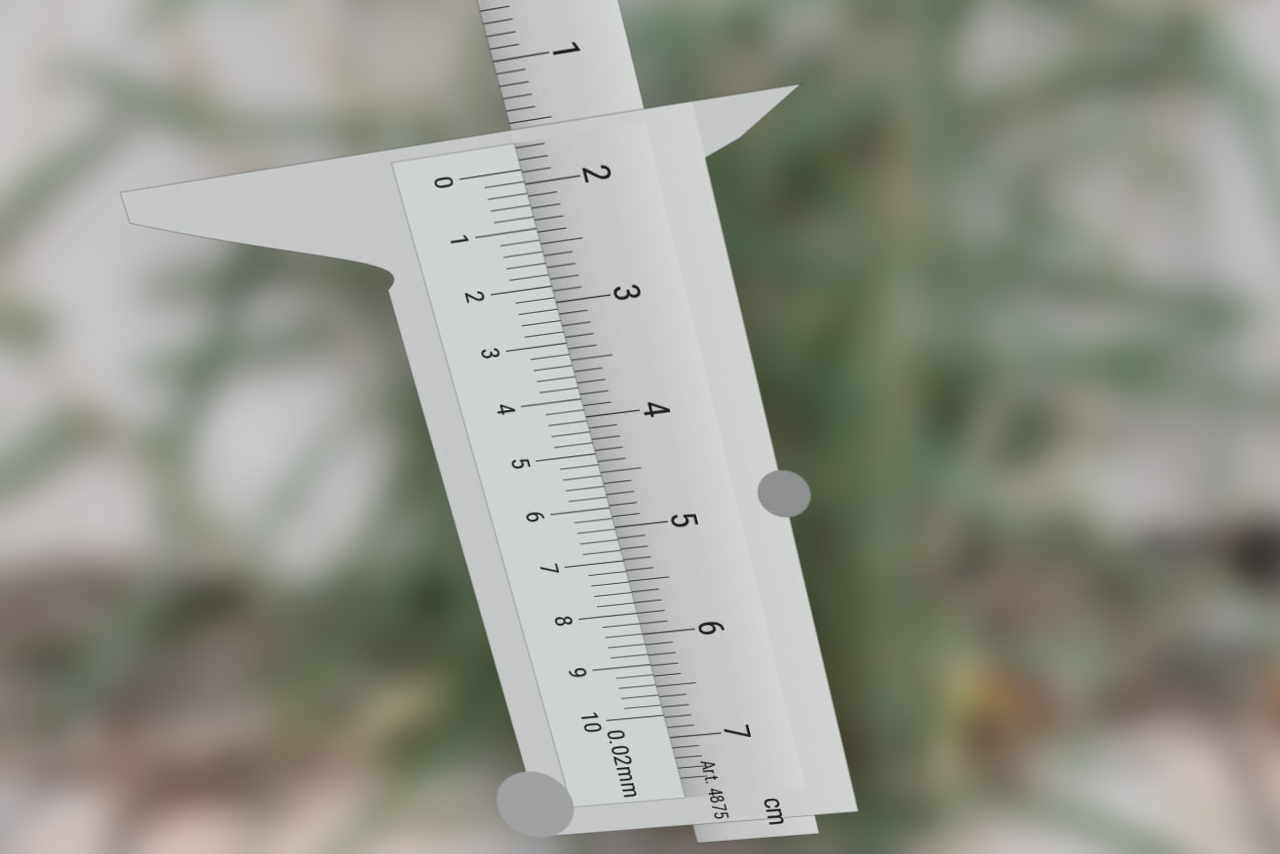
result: 18.8 mm
